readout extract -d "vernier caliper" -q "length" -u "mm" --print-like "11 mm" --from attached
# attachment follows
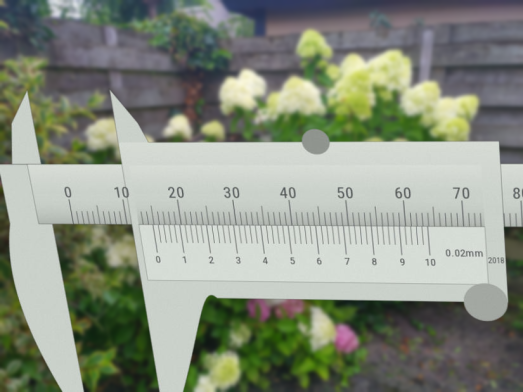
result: 14.8 mm
